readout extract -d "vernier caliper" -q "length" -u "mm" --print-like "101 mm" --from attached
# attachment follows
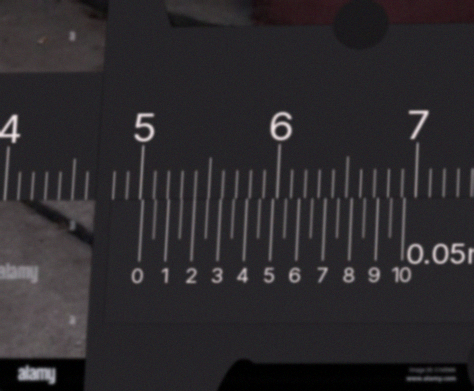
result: 50.2 mm
